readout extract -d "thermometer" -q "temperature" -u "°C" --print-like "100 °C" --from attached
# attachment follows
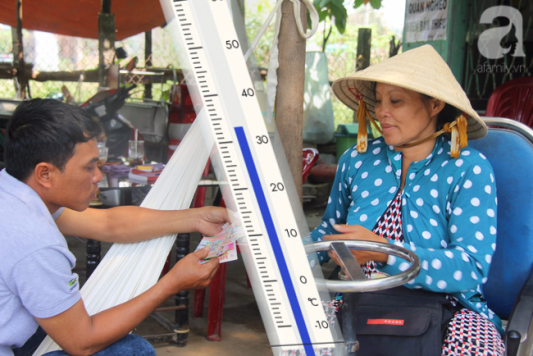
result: 33 °C
